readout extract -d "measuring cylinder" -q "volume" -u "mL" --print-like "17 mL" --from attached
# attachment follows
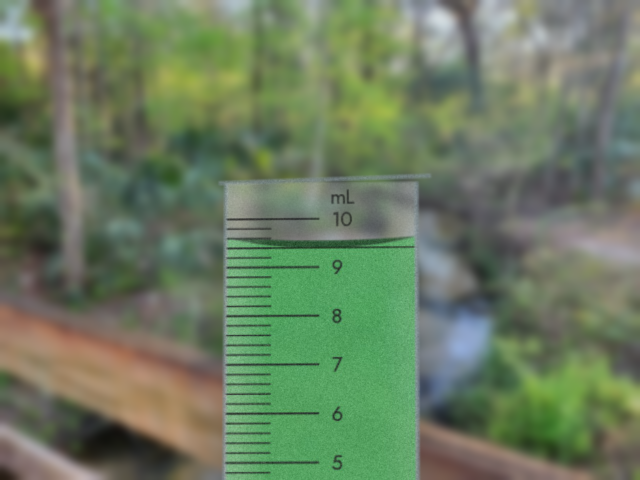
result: 9.4 mL
